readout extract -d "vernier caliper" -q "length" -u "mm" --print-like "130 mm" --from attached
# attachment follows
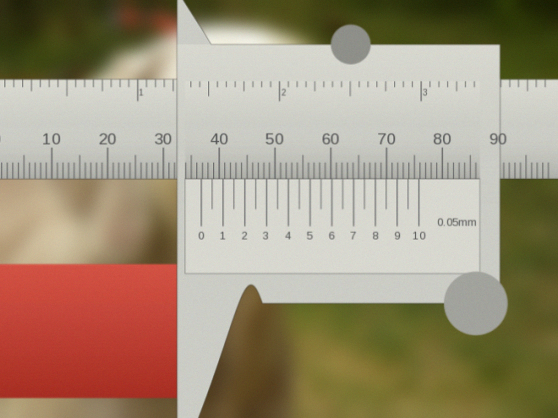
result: 36.8 mm
